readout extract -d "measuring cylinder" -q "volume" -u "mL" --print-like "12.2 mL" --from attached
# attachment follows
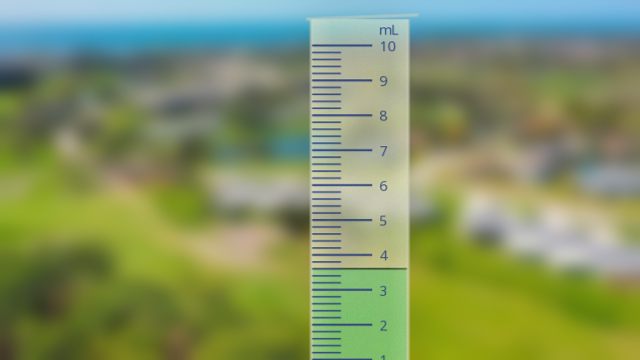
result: 3.6 mL
